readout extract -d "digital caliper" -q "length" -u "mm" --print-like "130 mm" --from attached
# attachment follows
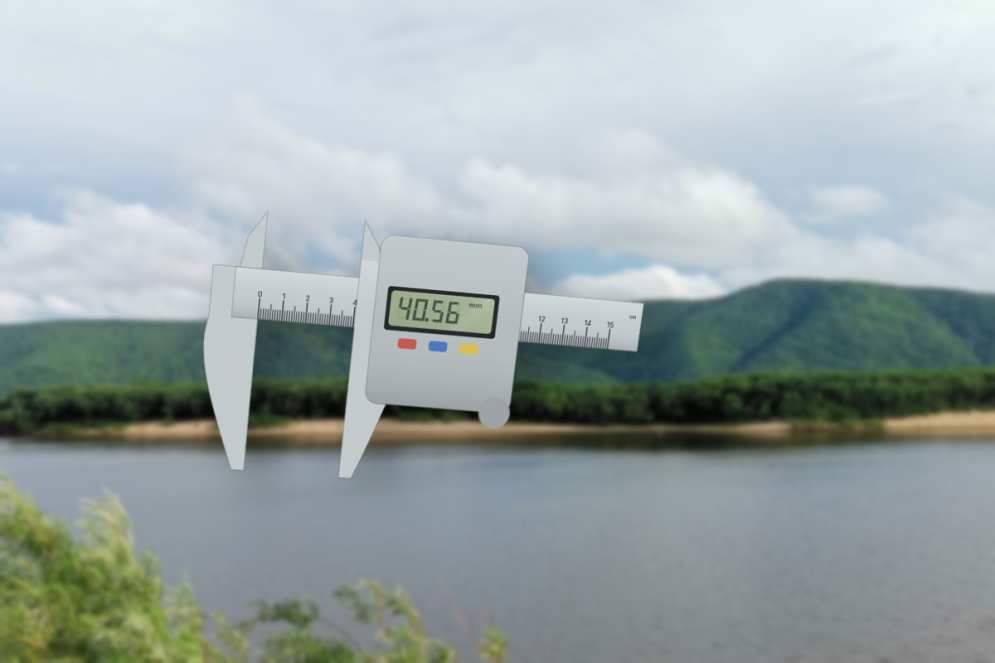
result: 40.56 mm
